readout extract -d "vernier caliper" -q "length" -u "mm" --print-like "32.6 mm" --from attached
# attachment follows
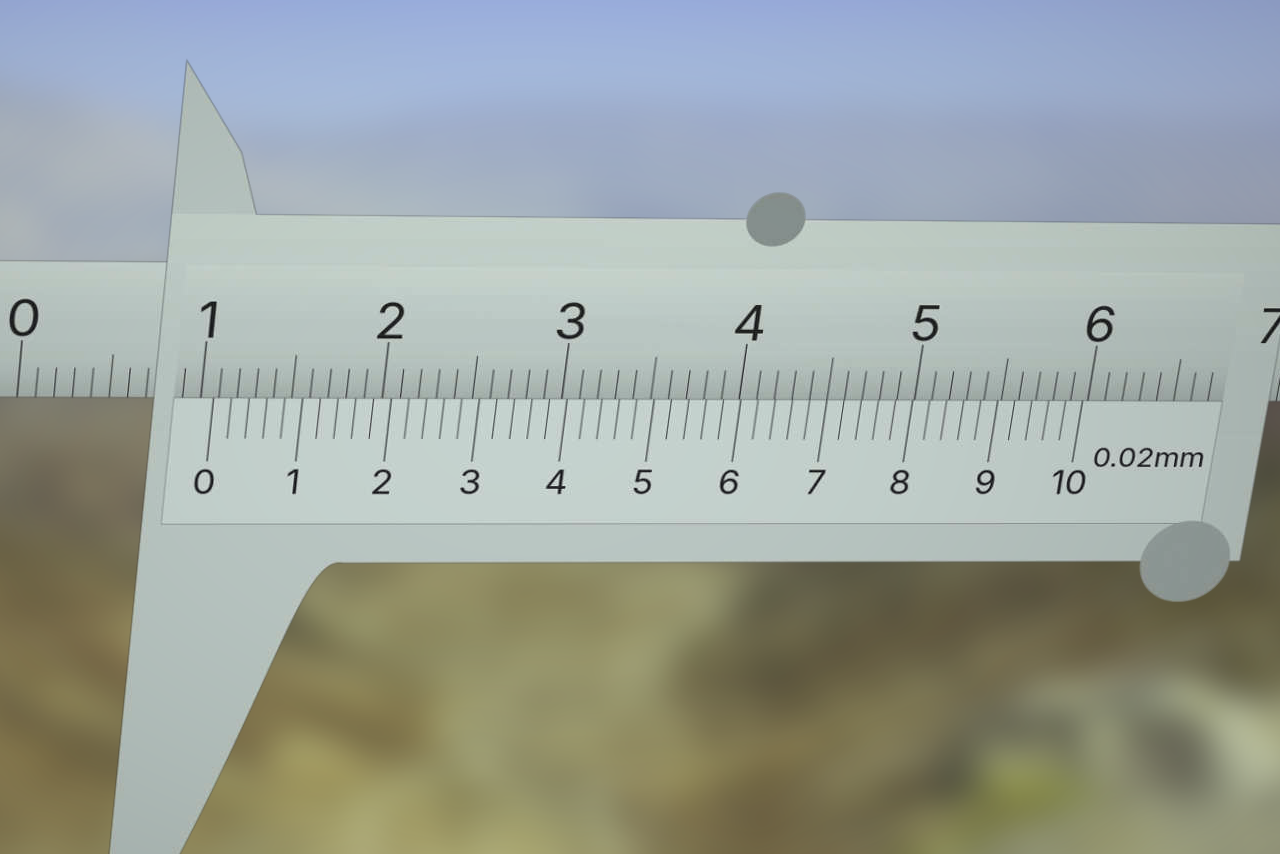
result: 10.7 mm
